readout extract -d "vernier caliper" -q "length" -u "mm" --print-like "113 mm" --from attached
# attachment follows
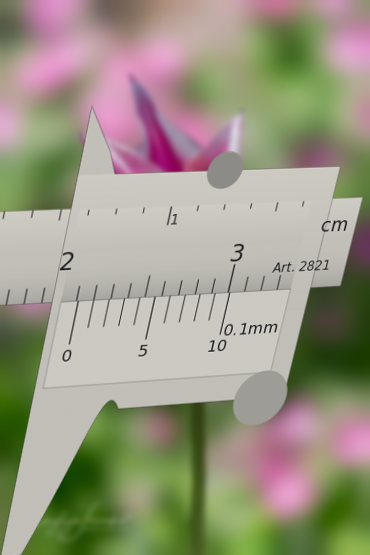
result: 21.1 mm
